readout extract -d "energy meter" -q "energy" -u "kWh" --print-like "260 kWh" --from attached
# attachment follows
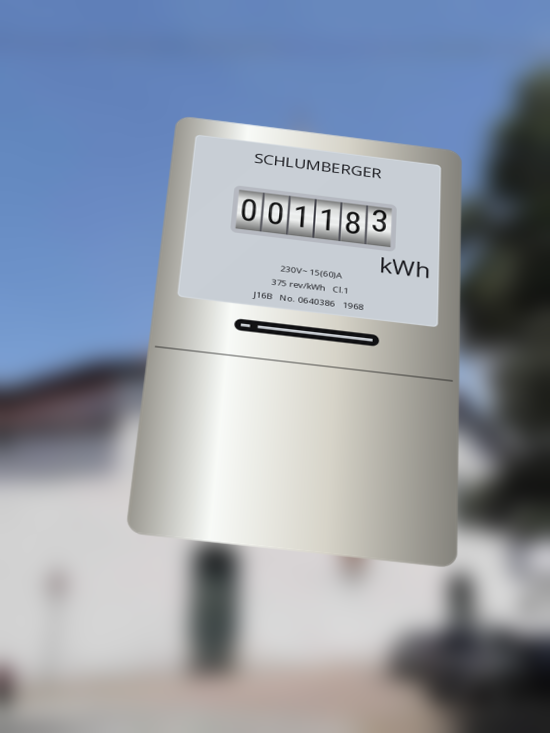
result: 1183 kWh
